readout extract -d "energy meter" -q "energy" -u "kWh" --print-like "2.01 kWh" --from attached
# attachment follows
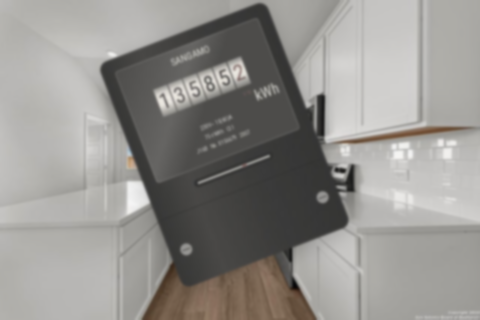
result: 13585.2 kWh
